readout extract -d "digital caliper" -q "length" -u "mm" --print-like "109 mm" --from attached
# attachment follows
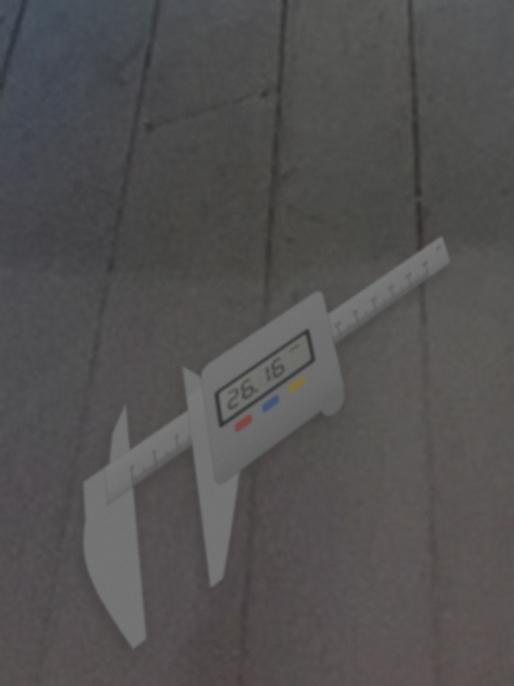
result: 26.16 mm
